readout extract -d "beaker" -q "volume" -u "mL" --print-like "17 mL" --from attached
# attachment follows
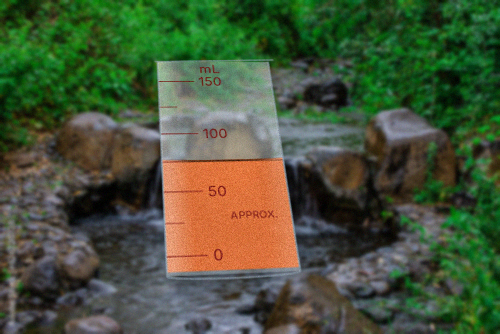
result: 75 mL
